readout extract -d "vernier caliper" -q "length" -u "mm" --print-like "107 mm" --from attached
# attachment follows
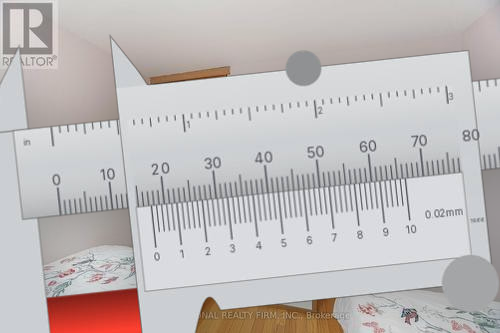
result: 17.5 mm
